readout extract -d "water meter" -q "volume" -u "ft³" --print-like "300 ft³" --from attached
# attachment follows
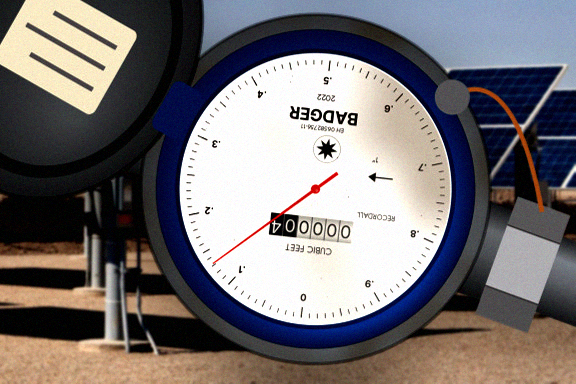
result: 4.13 ft³
